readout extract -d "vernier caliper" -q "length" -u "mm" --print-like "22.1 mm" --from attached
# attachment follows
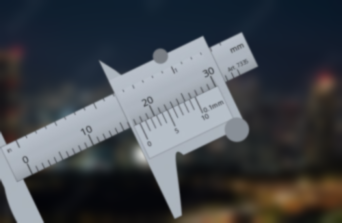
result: 17.6 mm
